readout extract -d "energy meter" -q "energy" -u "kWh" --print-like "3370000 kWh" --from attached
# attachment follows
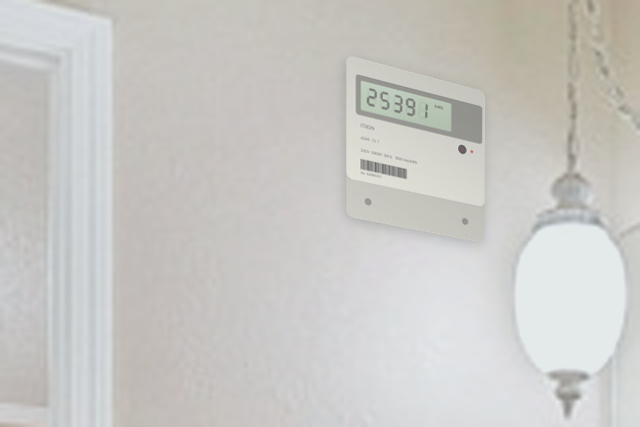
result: 25391 kWh
